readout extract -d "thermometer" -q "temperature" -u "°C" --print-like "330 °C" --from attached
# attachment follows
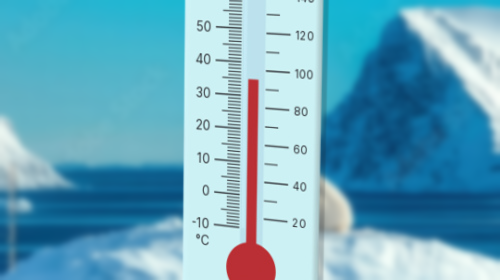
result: 35 °C
